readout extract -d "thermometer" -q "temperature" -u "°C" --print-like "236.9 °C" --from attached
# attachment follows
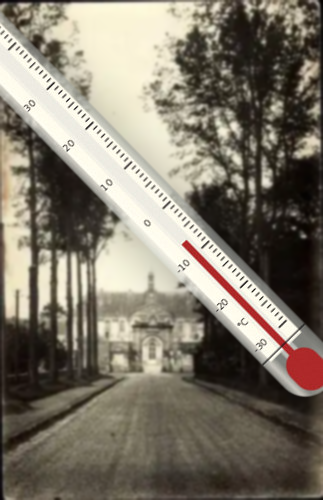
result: -7 °C
